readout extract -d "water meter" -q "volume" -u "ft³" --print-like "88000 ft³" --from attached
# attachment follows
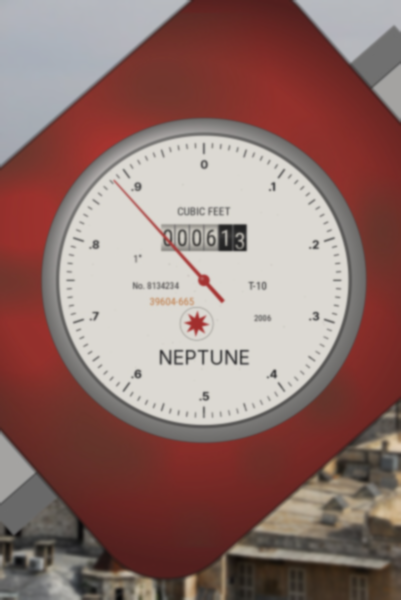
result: 612.88 ft³
